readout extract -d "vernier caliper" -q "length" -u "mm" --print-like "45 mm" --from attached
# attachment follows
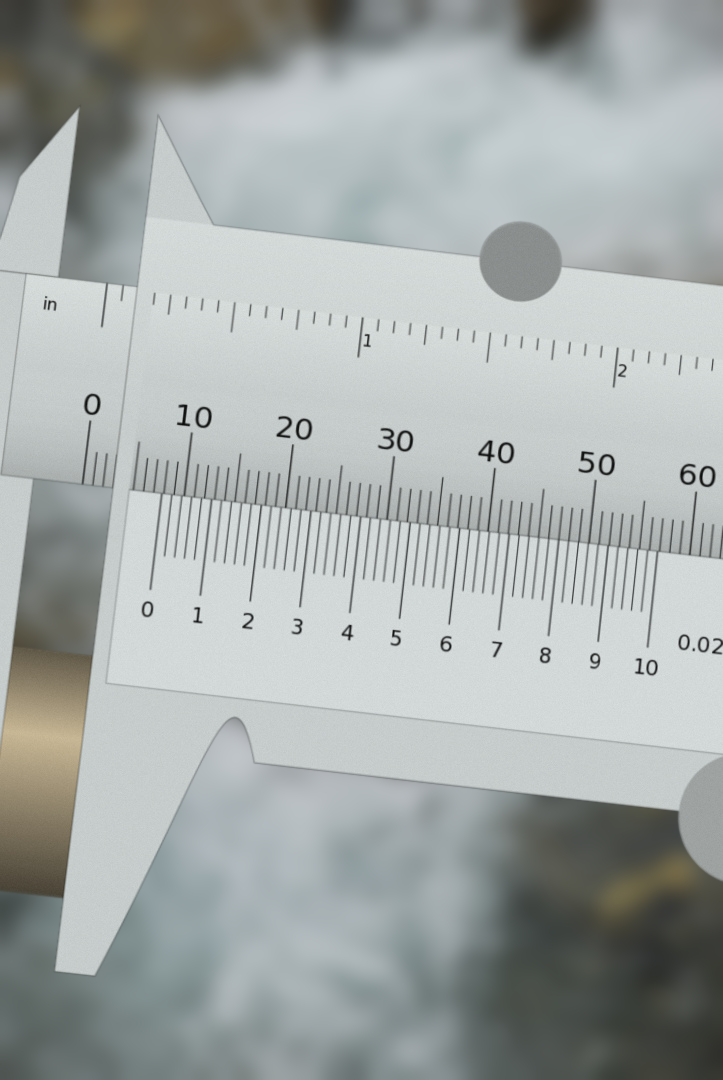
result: 7.8 mm
